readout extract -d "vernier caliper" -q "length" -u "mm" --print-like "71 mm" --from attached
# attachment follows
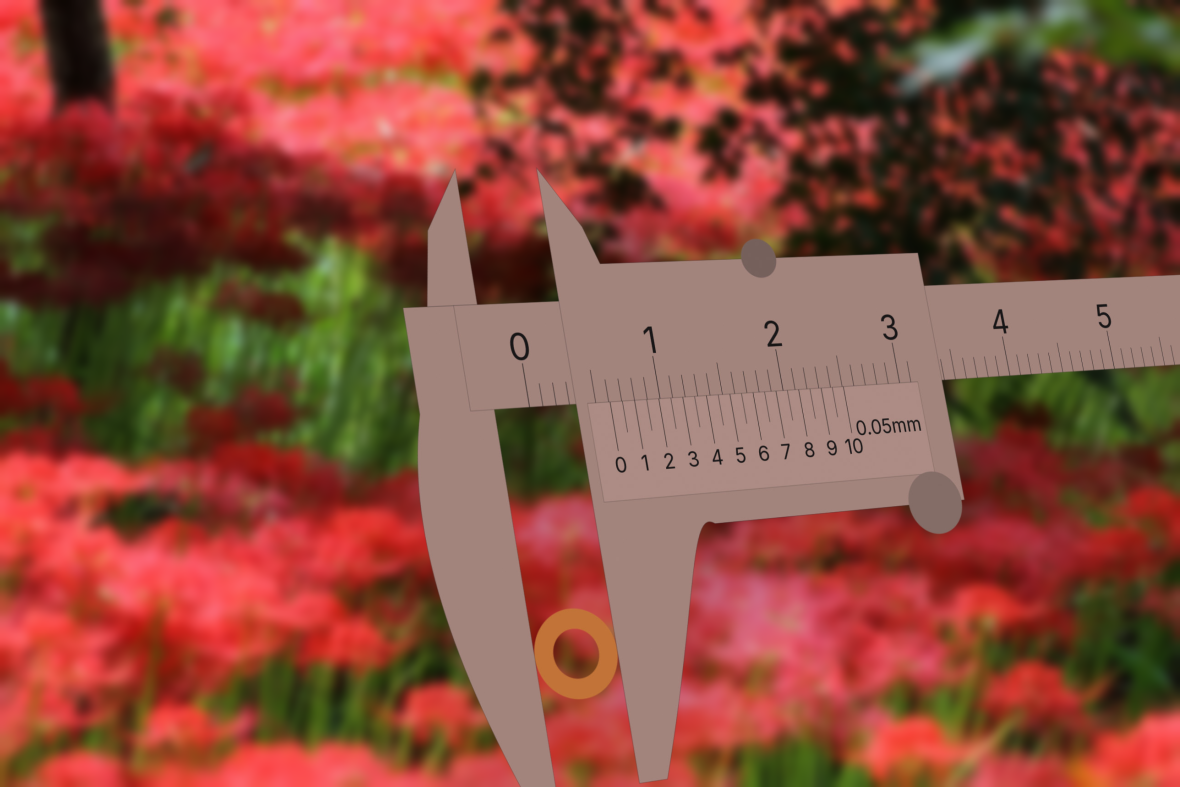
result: 6.1 mm
